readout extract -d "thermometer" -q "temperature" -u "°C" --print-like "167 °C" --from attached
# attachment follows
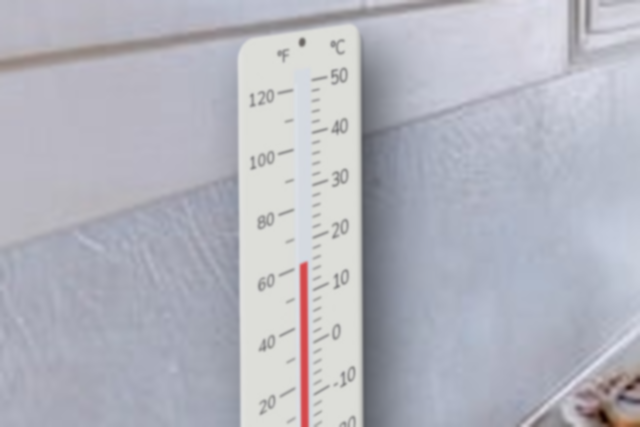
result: 16 °C
